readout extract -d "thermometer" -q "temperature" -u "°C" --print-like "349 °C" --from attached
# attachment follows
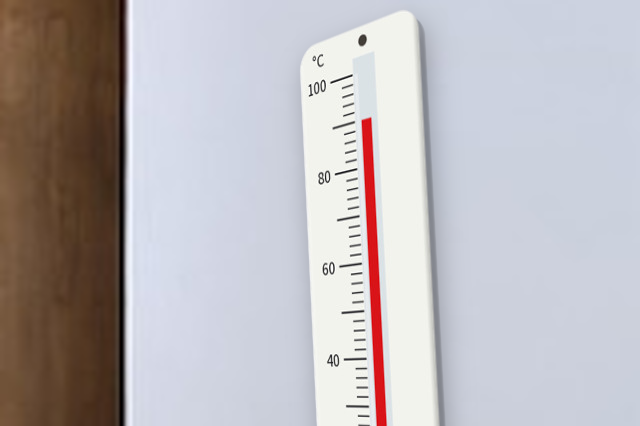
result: 90 °C
